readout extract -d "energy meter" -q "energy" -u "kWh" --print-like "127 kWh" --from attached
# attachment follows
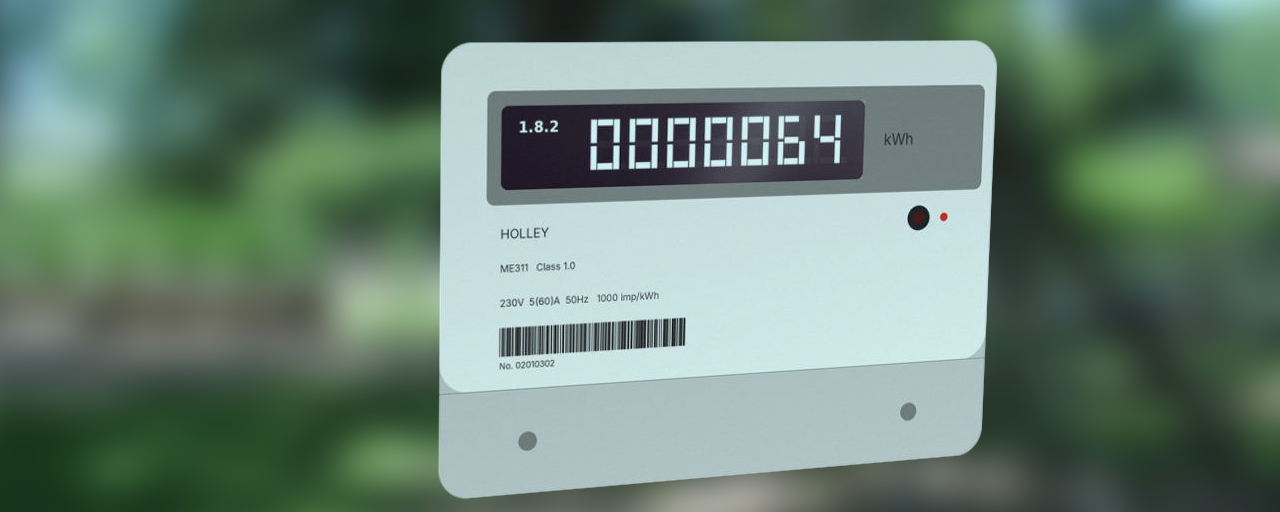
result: 64 kWh
